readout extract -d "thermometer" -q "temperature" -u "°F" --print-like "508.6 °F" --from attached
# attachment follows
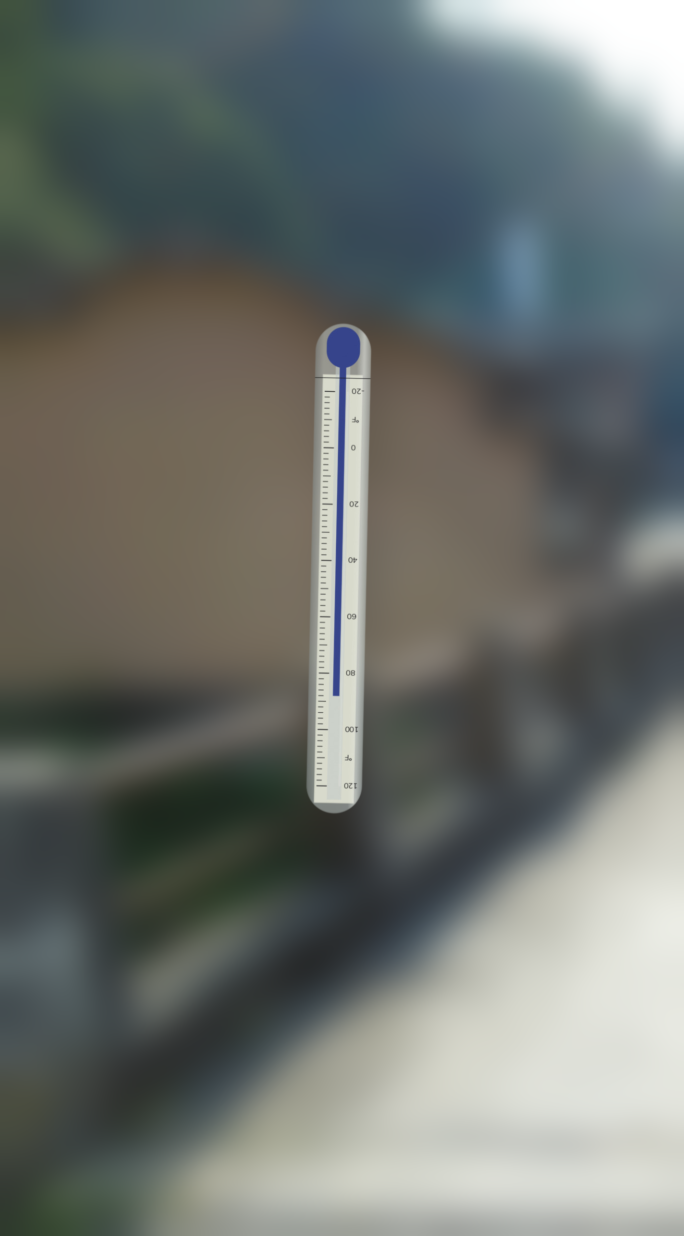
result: 88 °F
